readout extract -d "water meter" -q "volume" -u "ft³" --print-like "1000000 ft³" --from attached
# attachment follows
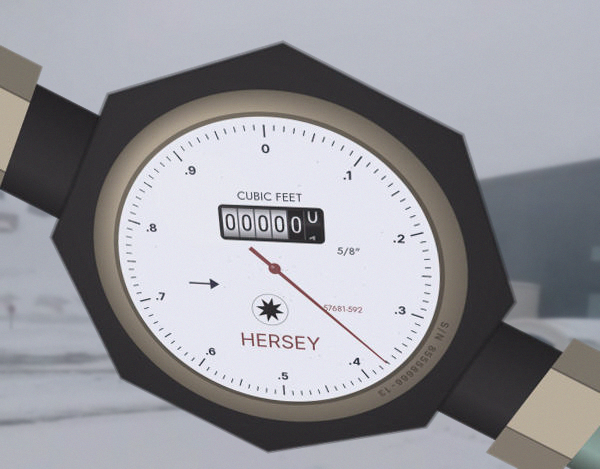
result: 0.37 ft³
